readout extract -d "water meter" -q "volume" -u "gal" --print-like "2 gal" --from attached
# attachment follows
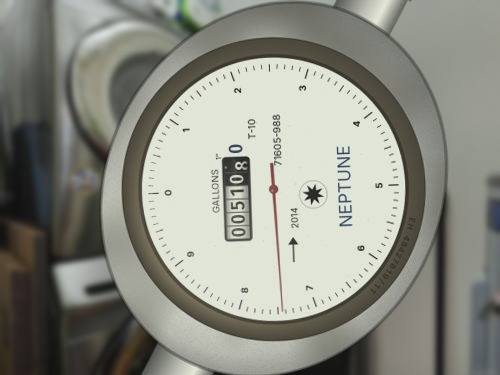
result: 51077.4 gal
